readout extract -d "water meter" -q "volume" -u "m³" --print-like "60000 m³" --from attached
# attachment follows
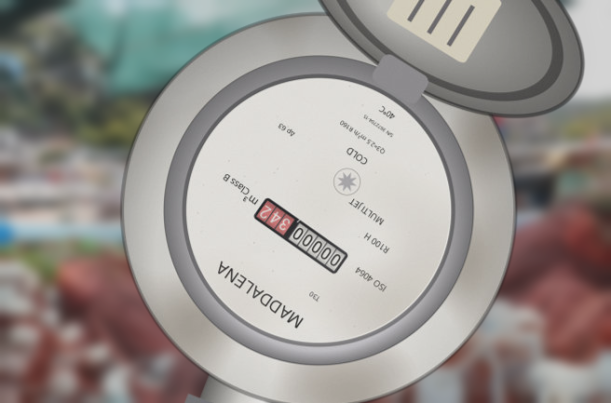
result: 0.342 m³
